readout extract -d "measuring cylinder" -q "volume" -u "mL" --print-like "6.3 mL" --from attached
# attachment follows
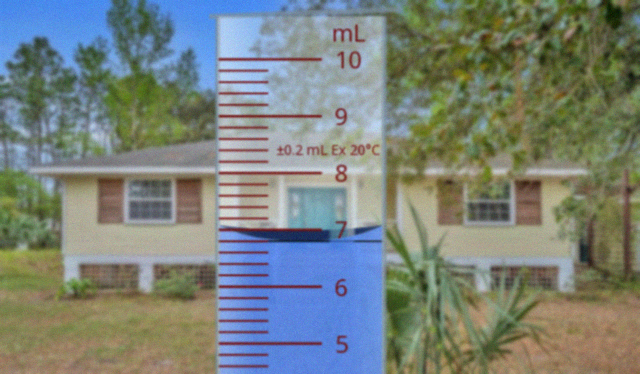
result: 6.8 mL
